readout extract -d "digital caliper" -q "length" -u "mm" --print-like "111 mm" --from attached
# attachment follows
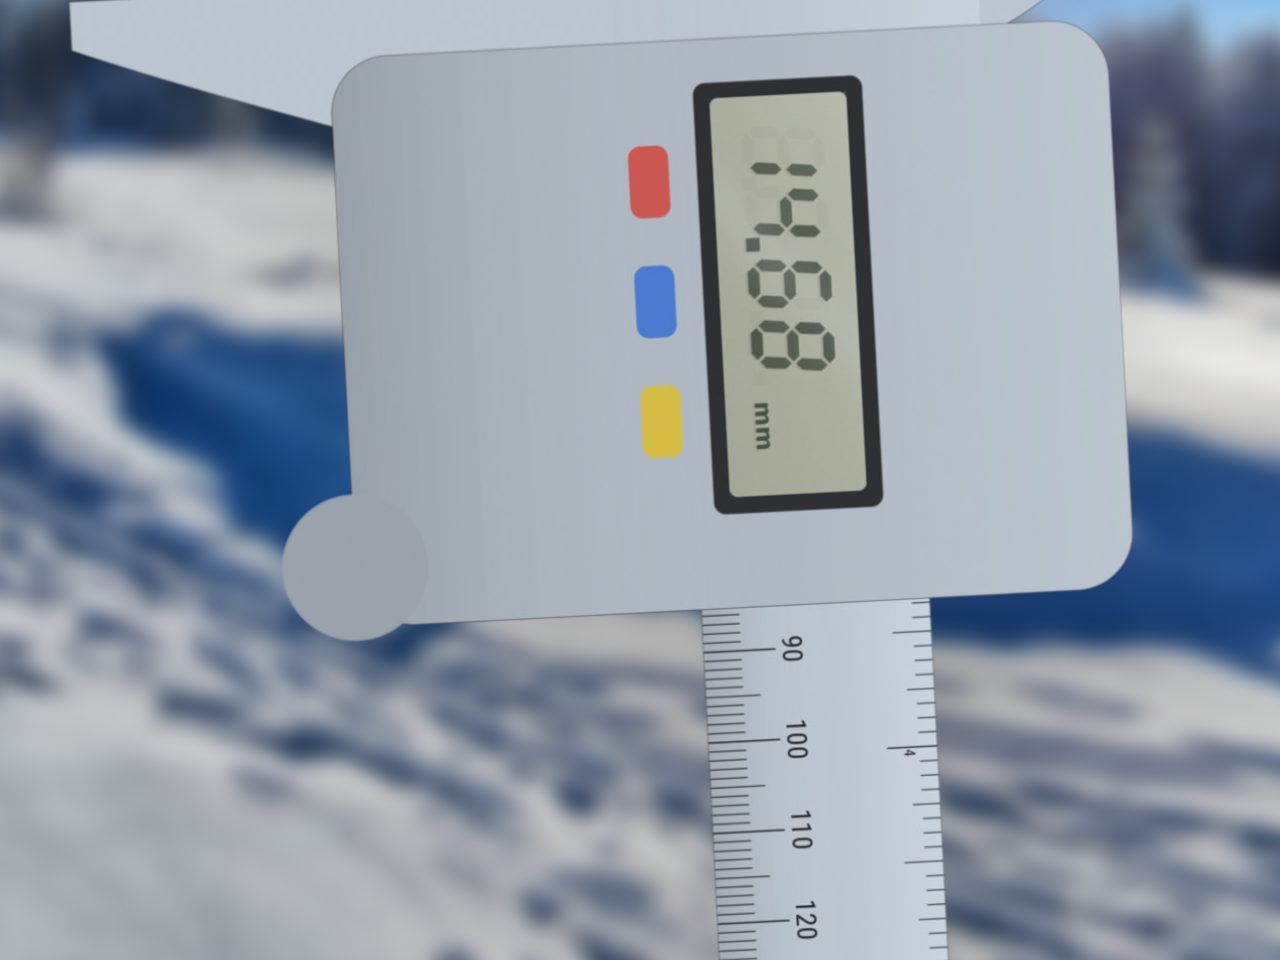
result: 14.68 mm
